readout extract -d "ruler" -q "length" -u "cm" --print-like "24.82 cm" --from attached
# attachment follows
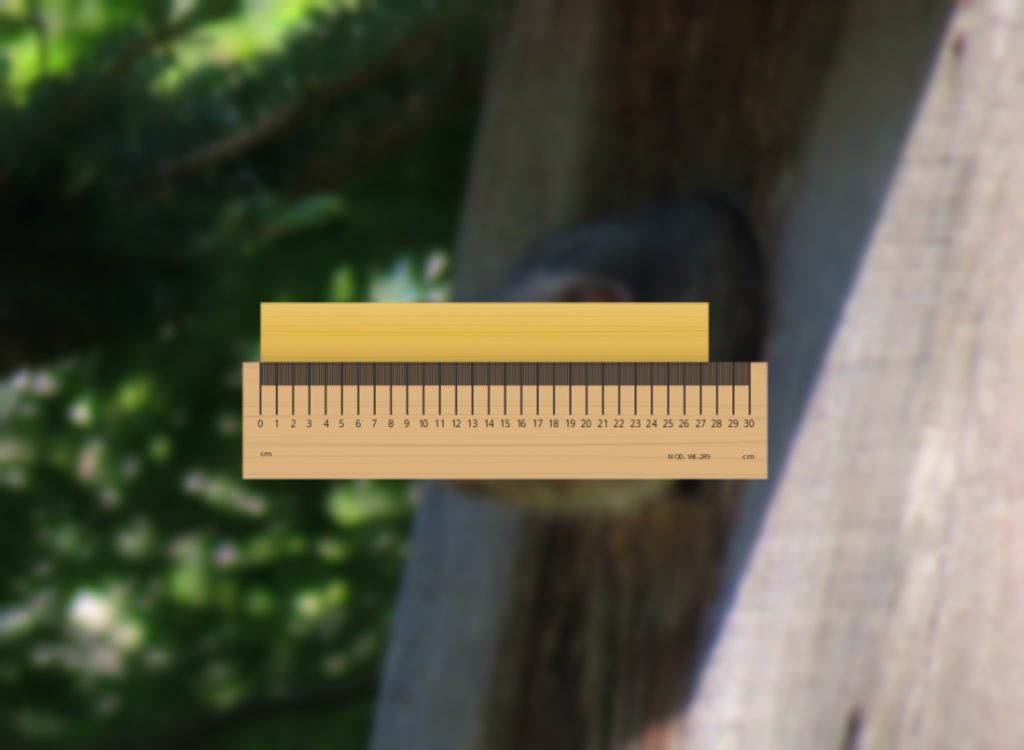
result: 27.5 cm
